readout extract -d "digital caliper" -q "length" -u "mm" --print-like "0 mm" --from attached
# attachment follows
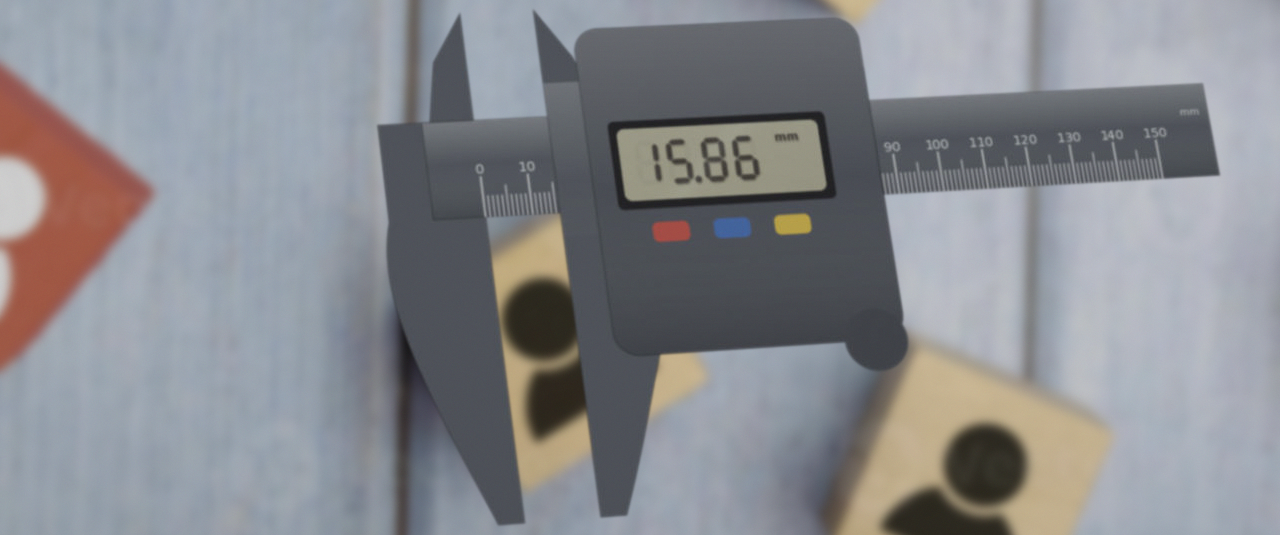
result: 15.86 mm
